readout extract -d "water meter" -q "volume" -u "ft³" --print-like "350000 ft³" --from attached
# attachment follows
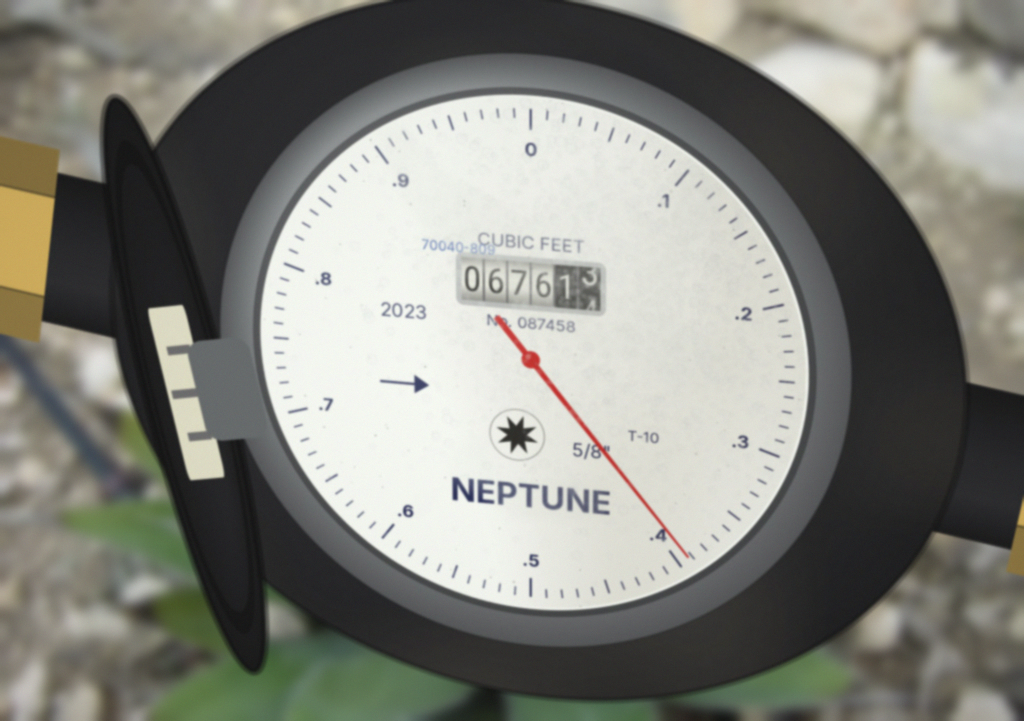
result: 67613.39 ft³
